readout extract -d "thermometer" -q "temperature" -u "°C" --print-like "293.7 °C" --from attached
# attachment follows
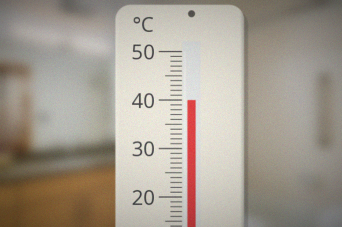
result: 40 °C
